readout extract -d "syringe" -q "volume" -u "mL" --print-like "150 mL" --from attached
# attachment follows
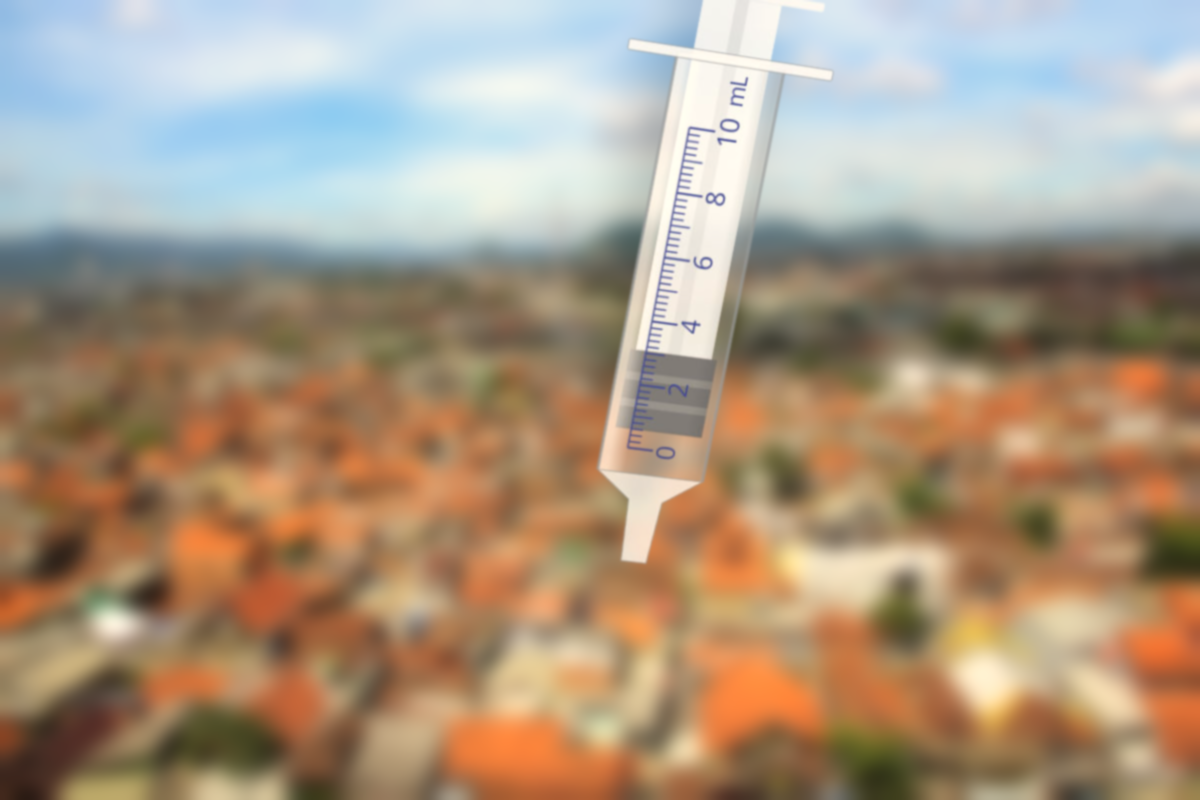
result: 0.6 mL
